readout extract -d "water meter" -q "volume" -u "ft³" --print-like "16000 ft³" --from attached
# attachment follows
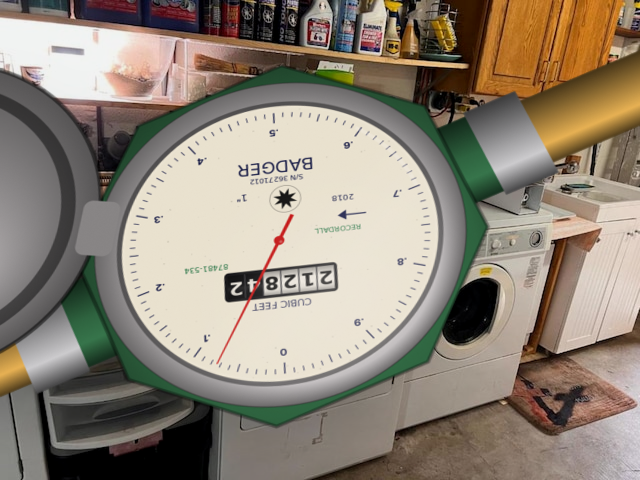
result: 212842.07 ft³
